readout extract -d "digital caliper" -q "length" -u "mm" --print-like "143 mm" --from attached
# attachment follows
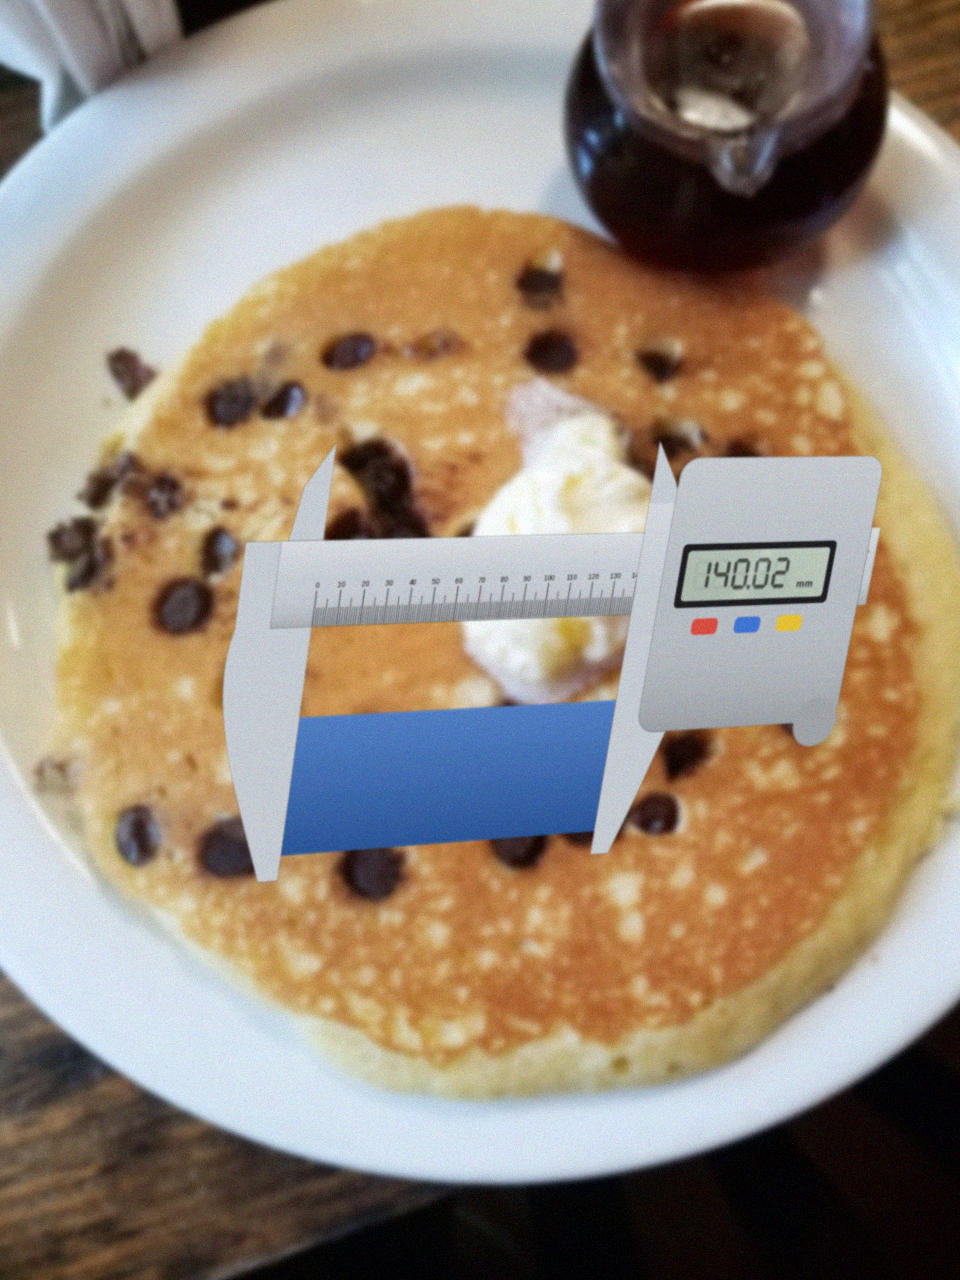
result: 140.02 mm
